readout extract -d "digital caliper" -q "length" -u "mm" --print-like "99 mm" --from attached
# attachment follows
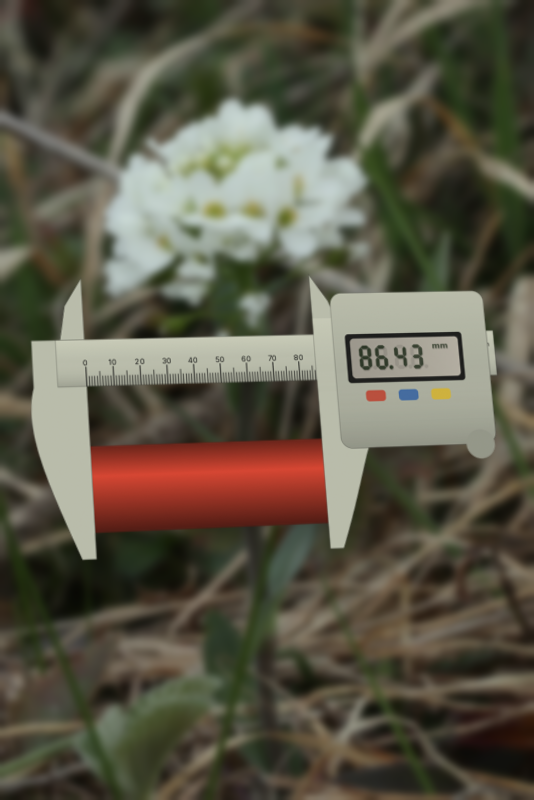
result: 86.43 mm
